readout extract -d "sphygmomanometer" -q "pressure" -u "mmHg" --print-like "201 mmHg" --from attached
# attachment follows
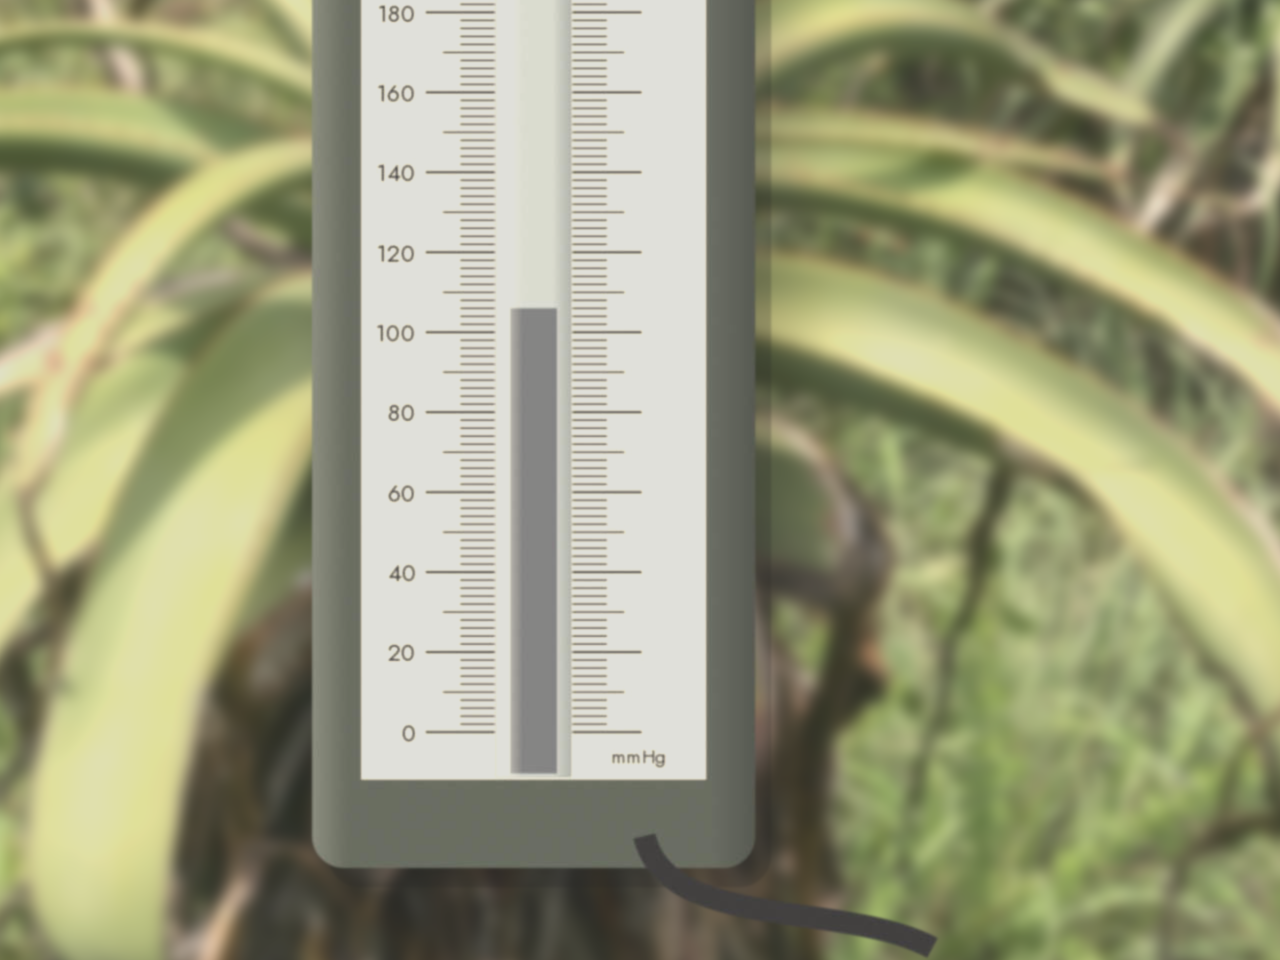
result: 106 mmHg
